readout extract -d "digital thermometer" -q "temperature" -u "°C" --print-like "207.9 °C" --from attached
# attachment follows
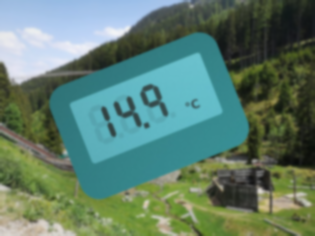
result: 14.9 °C
